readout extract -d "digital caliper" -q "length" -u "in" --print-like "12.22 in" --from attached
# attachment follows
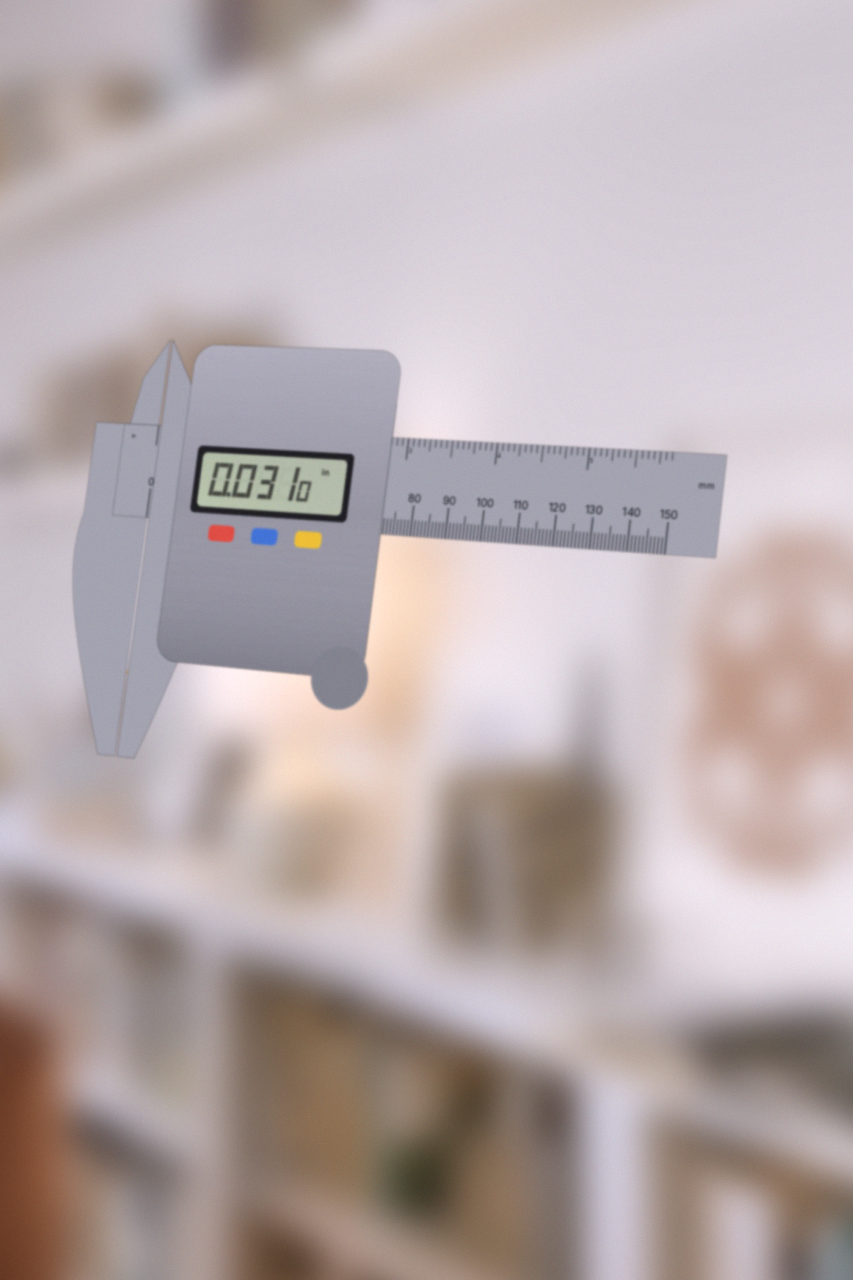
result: 0.0310 in
